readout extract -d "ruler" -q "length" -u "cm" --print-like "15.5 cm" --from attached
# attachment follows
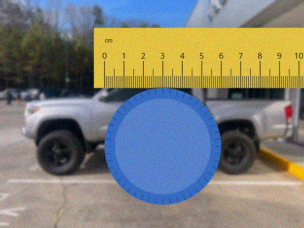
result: 6 cm
